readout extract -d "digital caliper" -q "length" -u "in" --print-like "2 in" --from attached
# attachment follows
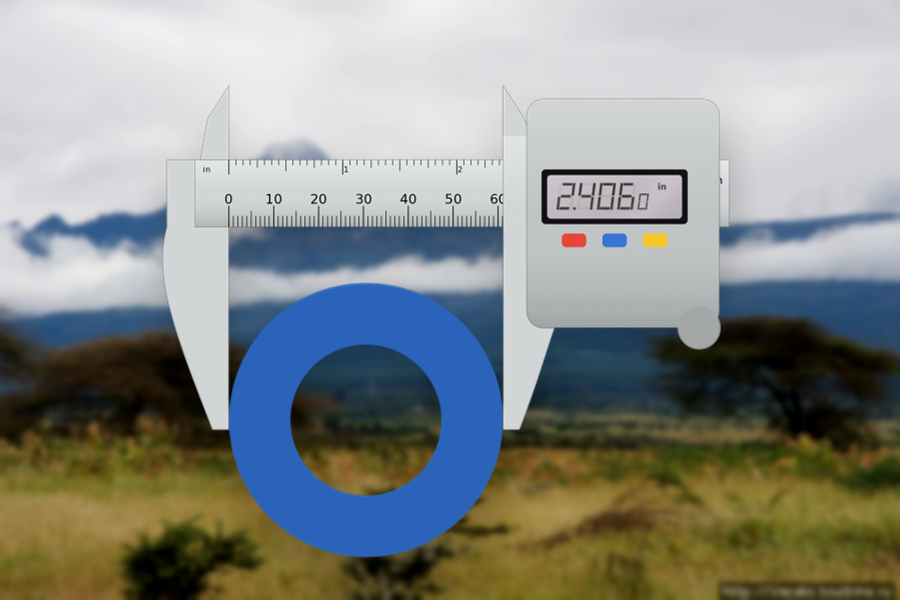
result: 2.4060 in
